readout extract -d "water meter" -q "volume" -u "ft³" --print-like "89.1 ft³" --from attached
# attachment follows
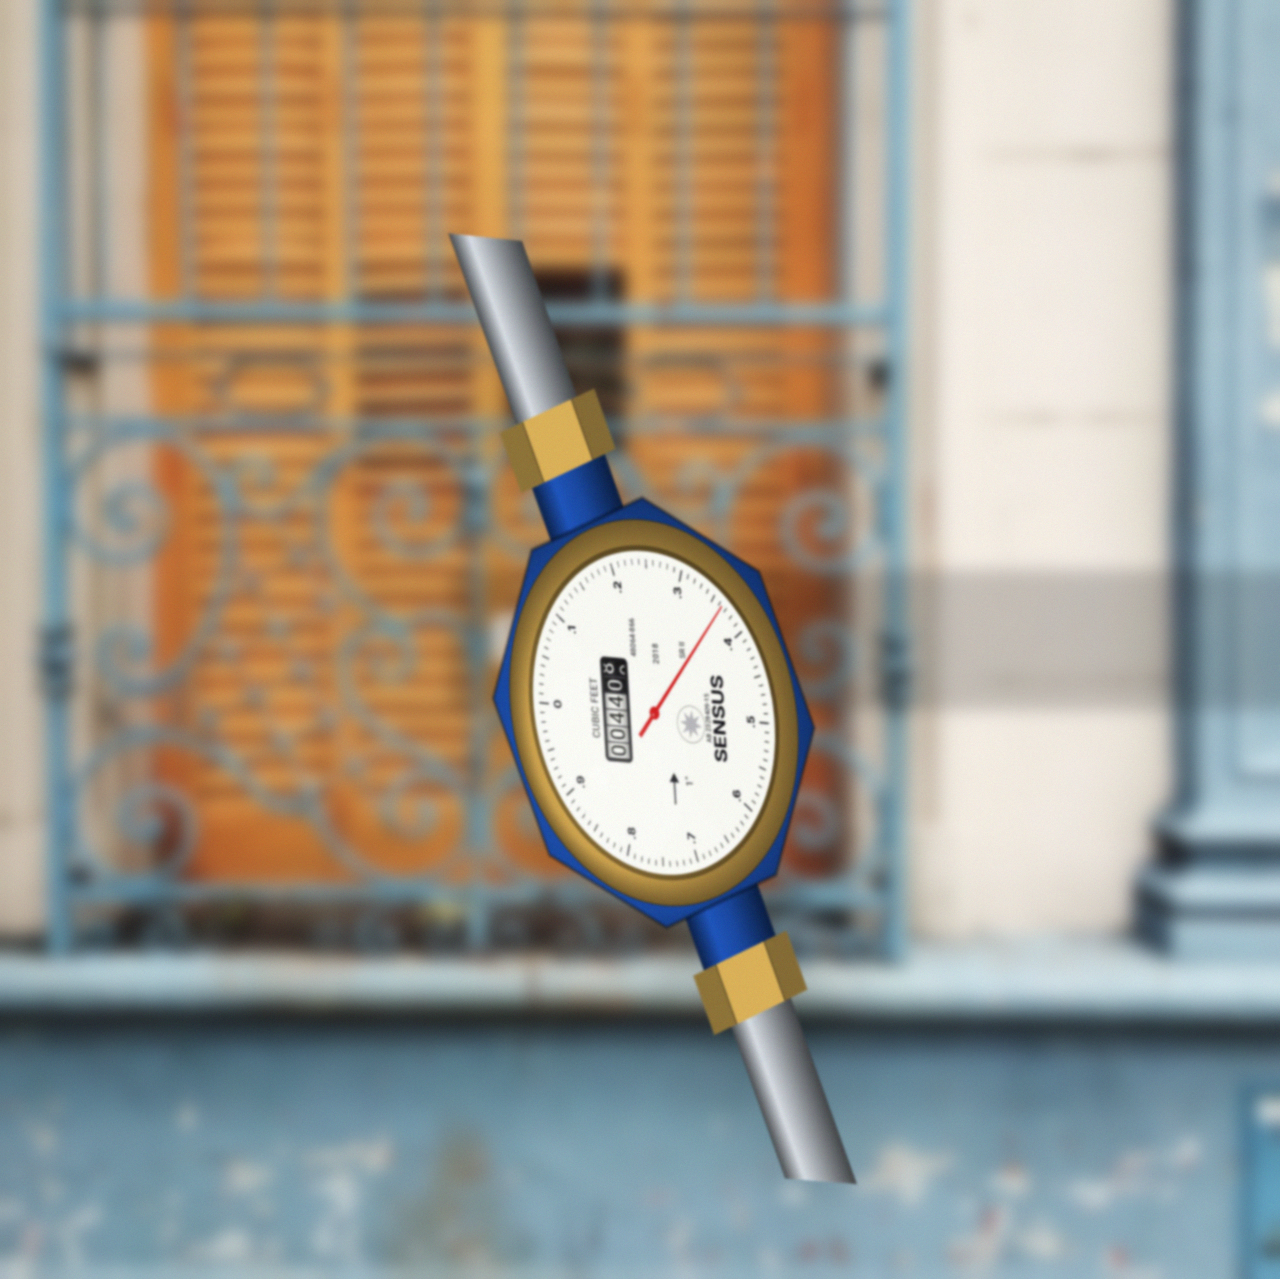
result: 4408.36 ft³
